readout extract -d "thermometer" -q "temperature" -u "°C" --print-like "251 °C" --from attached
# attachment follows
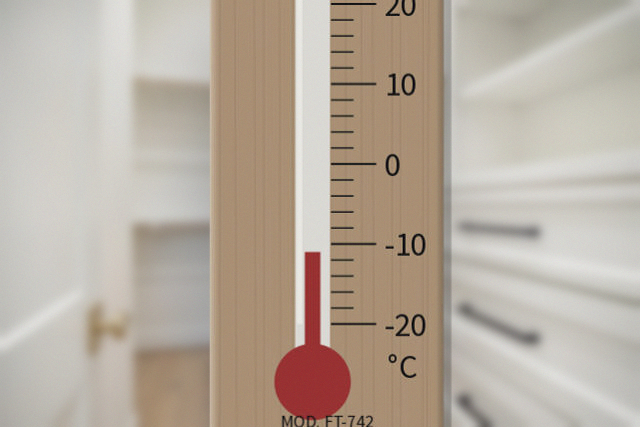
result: -11 °C
